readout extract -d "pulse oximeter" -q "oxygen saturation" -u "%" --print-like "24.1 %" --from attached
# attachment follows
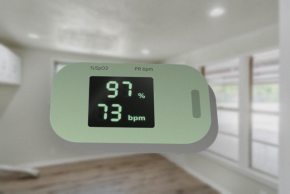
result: 97 %
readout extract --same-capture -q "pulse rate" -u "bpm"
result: 73 bpm
